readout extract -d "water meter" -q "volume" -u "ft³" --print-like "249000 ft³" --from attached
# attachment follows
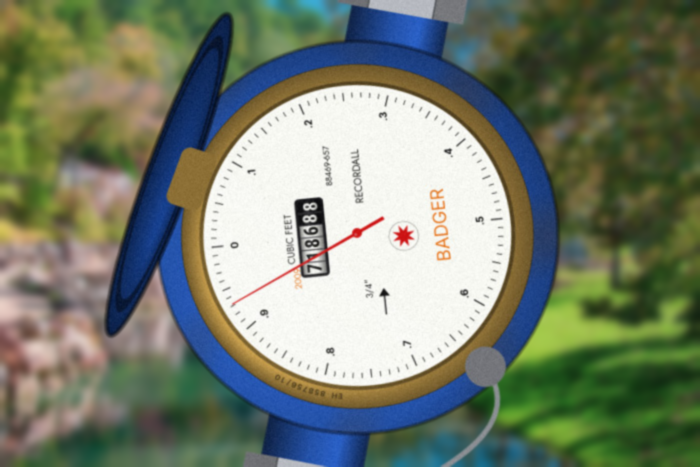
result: 718687.93 ft³
